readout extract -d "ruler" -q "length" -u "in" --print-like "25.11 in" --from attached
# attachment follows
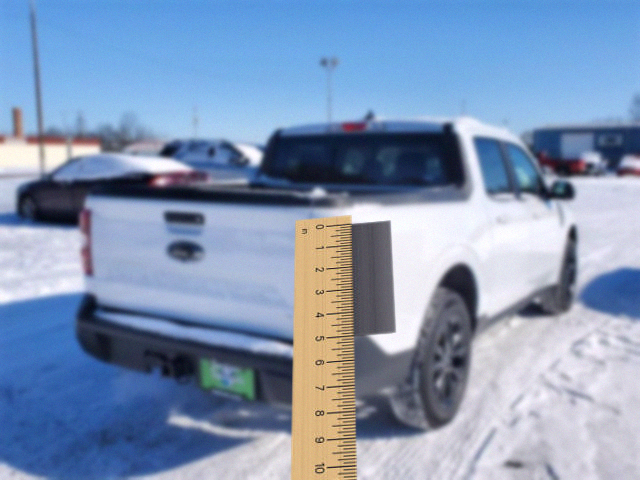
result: 5 in
